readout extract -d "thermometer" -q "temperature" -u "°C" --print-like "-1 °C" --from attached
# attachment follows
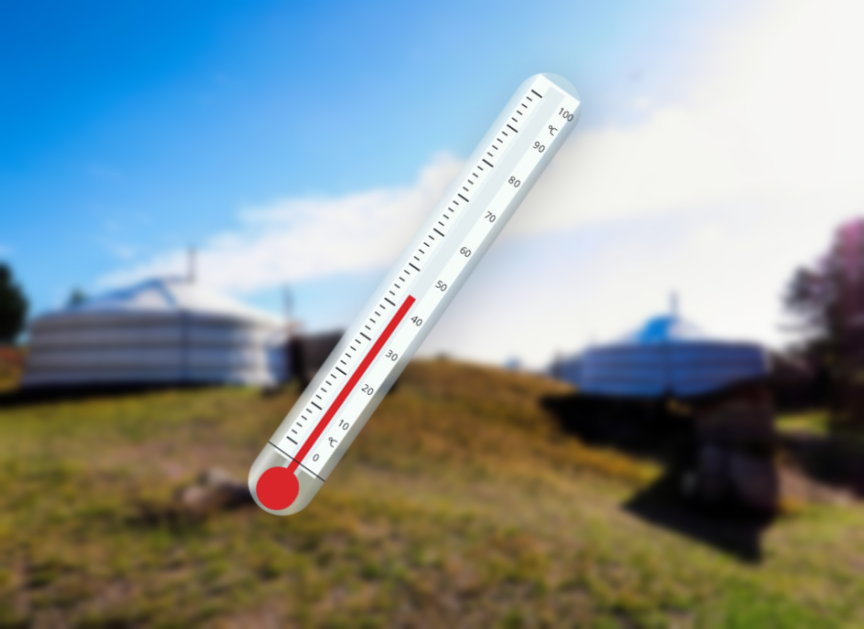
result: 44 °C
